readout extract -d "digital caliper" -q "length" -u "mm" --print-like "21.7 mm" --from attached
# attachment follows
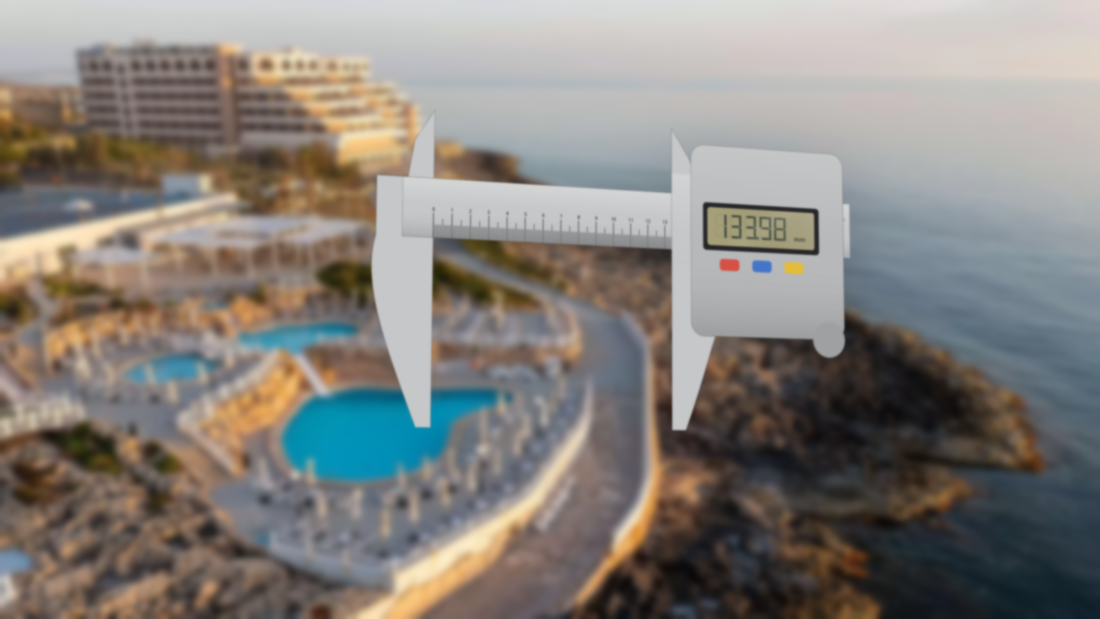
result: 133.98 mm
